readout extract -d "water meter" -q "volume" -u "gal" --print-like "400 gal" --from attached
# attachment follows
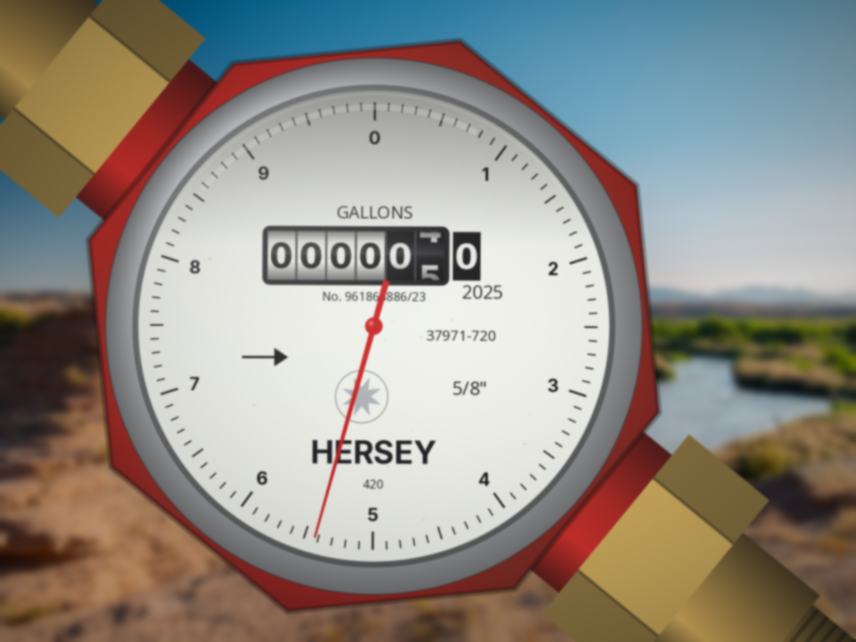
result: 45.4 gal
